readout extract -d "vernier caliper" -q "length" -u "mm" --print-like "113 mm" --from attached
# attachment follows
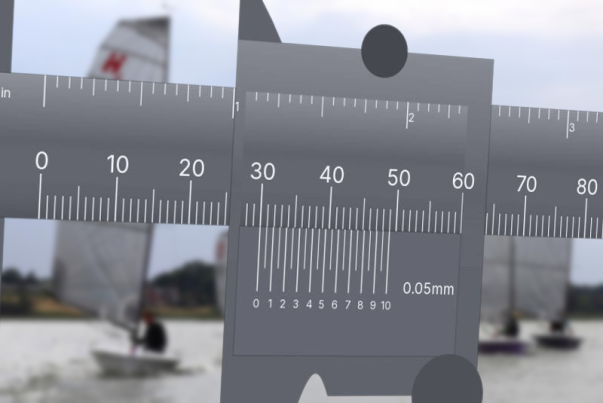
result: 30.0 mm
